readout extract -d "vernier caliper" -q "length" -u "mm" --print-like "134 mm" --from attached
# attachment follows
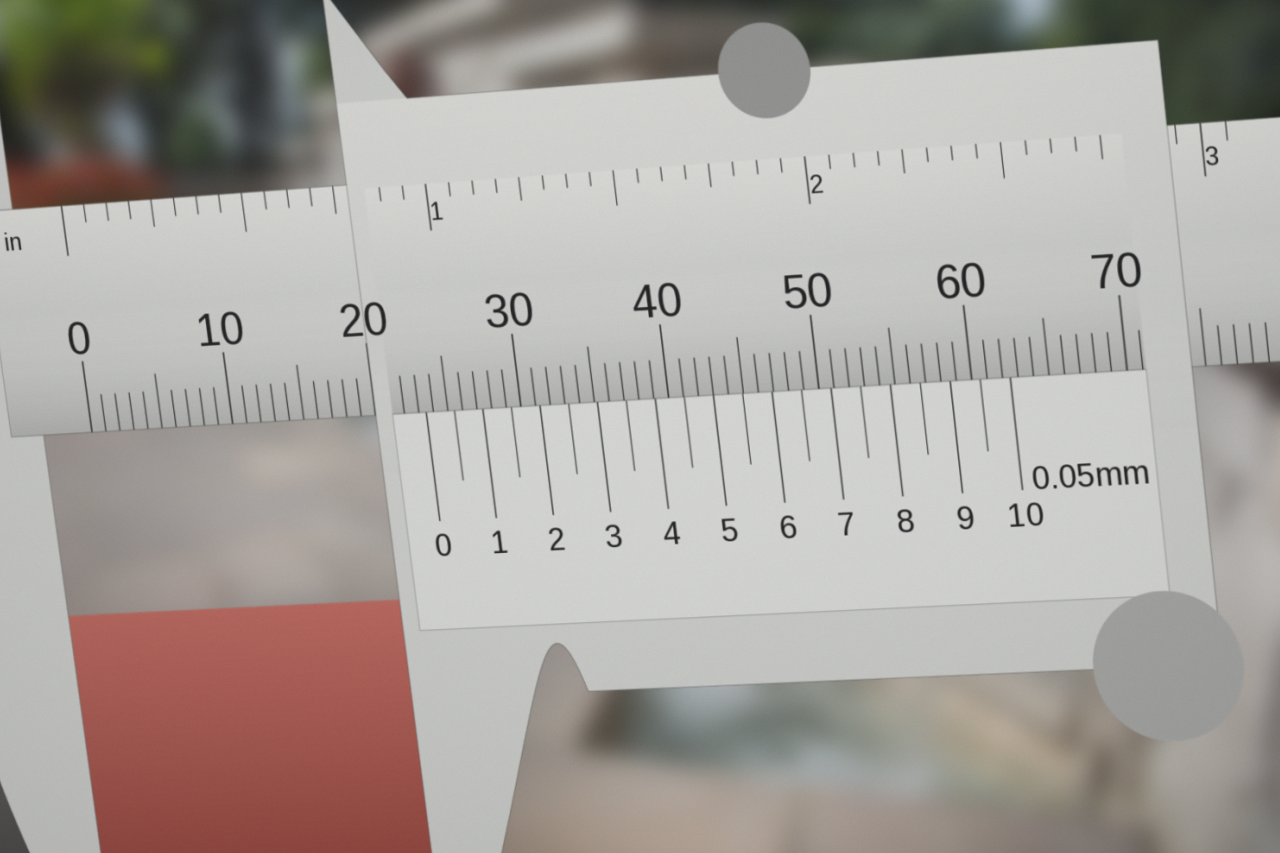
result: 23.5 mm
